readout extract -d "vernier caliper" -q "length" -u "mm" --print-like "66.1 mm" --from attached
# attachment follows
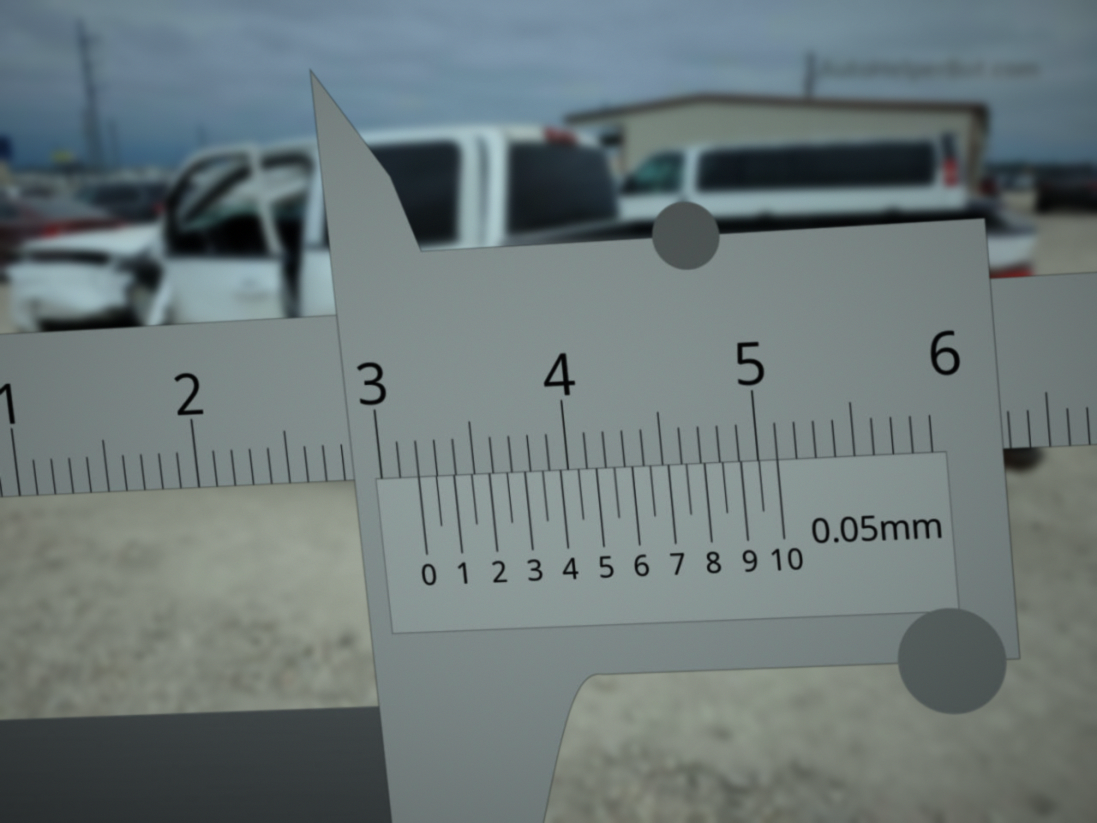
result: 32.0 mm
